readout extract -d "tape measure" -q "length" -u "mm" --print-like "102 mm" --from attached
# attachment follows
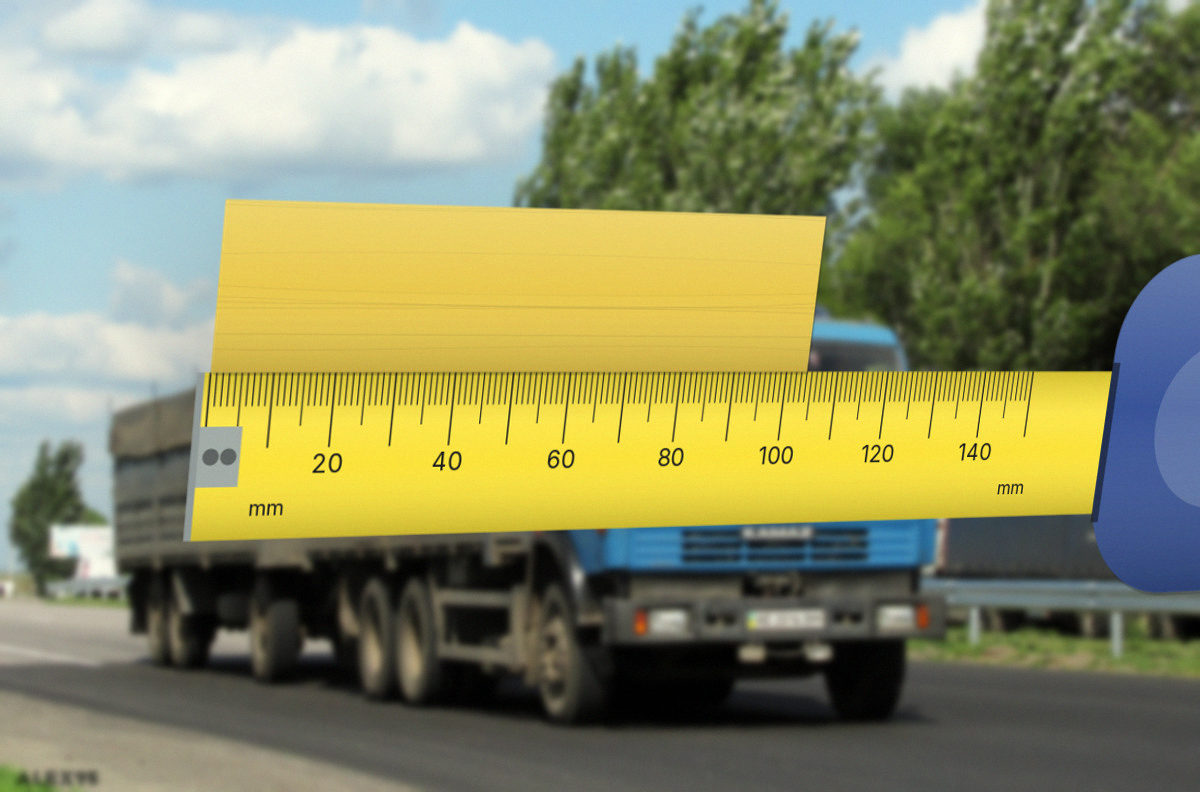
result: 104 mm
